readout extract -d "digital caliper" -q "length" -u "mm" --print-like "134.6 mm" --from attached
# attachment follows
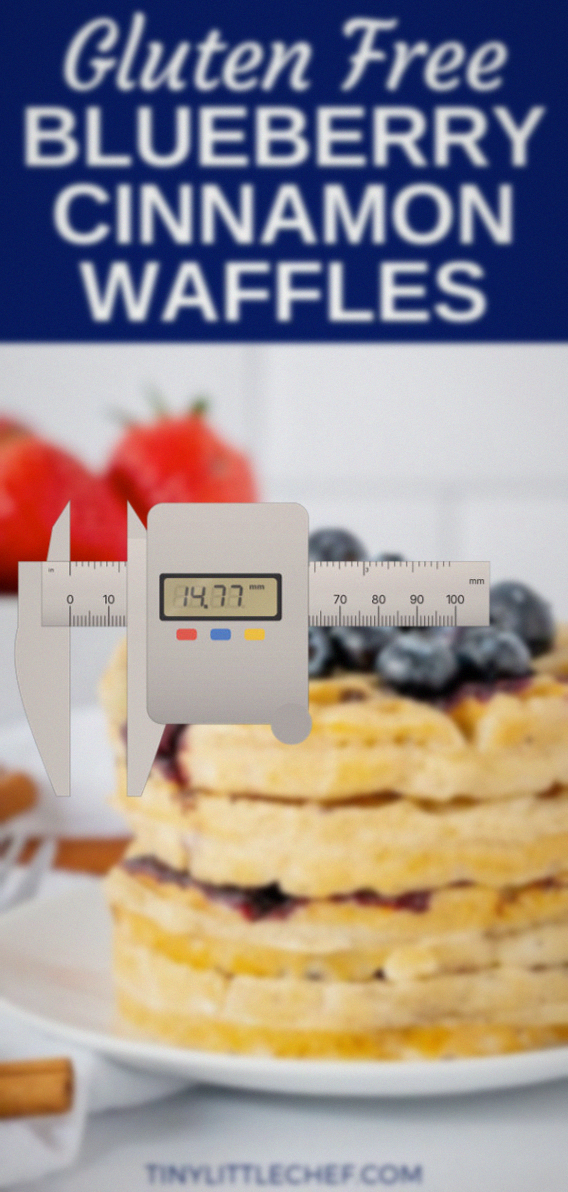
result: 14.77 mm
